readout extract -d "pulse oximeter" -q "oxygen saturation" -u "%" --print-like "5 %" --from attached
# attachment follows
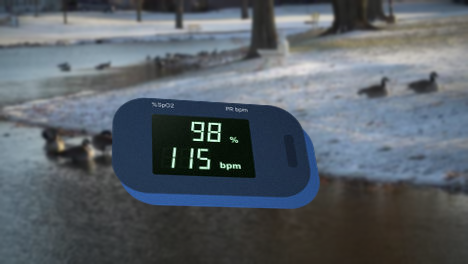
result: 98 %
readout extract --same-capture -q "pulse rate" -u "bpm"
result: 115 bpm
